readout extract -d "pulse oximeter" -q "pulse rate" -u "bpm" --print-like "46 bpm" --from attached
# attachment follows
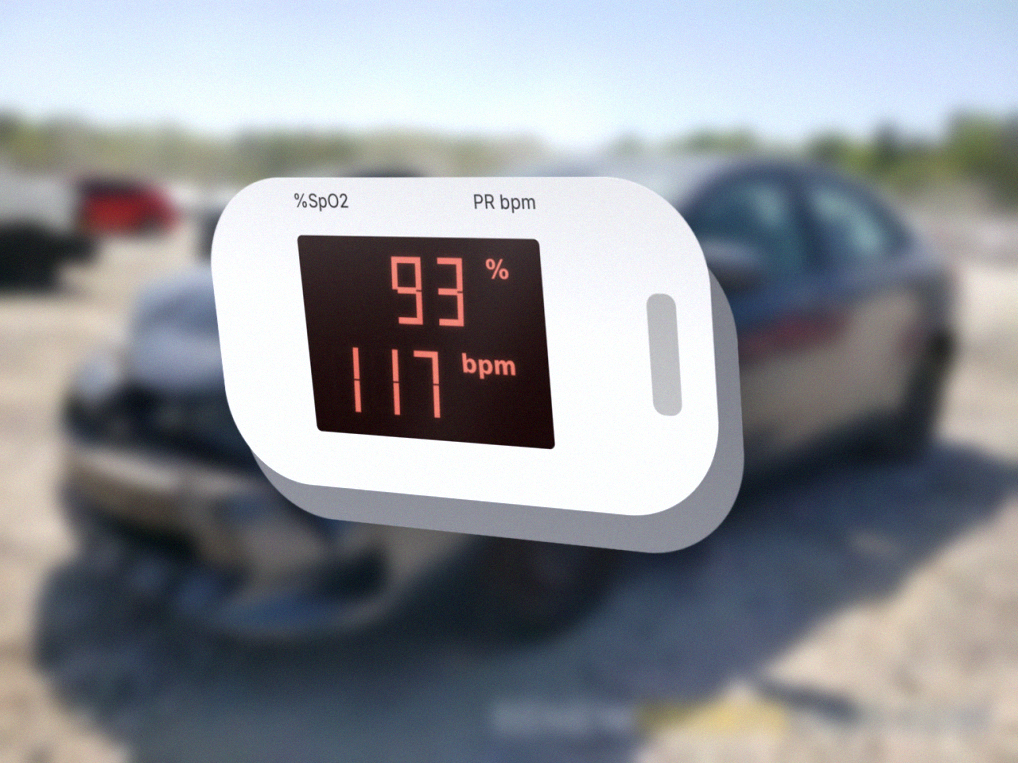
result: 117 bpm
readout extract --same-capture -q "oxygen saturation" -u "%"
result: 93 %
